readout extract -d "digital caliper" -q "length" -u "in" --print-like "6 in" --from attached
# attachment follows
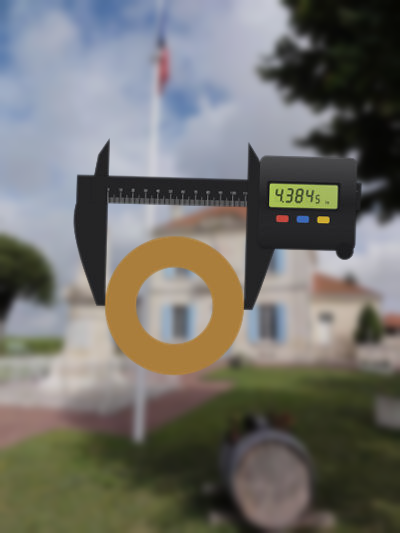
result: 4.3845 in
